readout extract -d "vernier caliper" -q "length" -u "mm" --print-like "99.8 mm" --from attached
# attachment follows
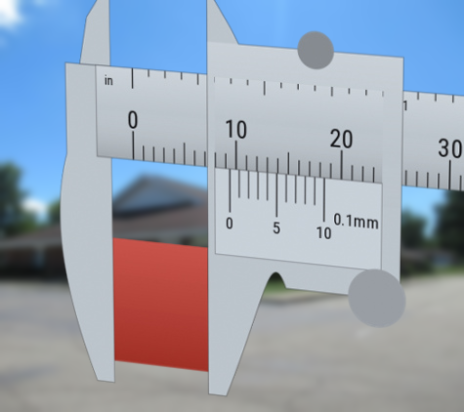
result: 9.4 mm
